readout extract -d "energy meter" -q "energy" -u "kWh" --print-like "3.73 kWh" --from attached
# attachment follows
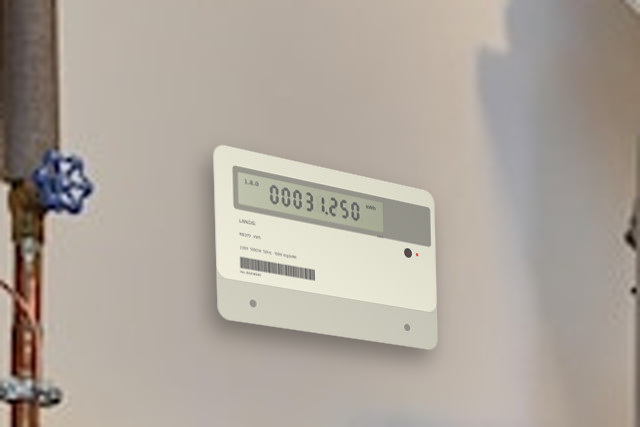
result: 31.250 kWh
